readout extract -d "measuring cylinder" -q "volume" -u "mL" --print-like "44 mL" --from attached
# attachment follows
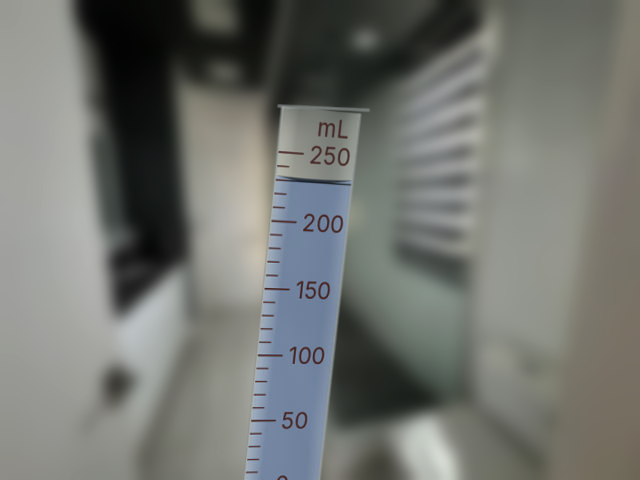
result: 230 mL
